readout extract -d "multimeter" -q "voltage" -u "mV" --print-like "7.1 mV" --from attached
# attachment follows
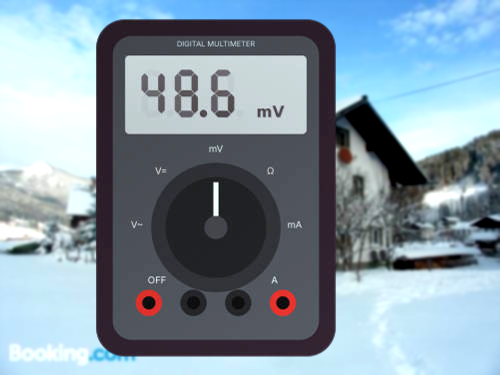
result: 48.6 mV
